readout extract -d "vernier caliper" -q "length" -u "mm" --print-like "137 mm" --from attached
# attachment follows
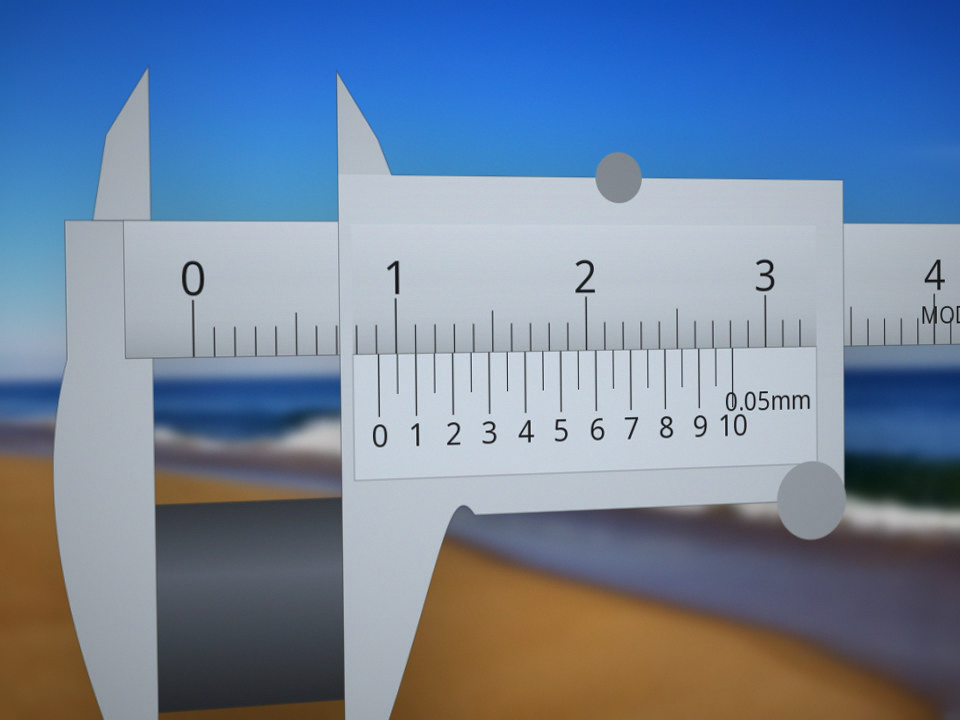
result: 9.1 mm
